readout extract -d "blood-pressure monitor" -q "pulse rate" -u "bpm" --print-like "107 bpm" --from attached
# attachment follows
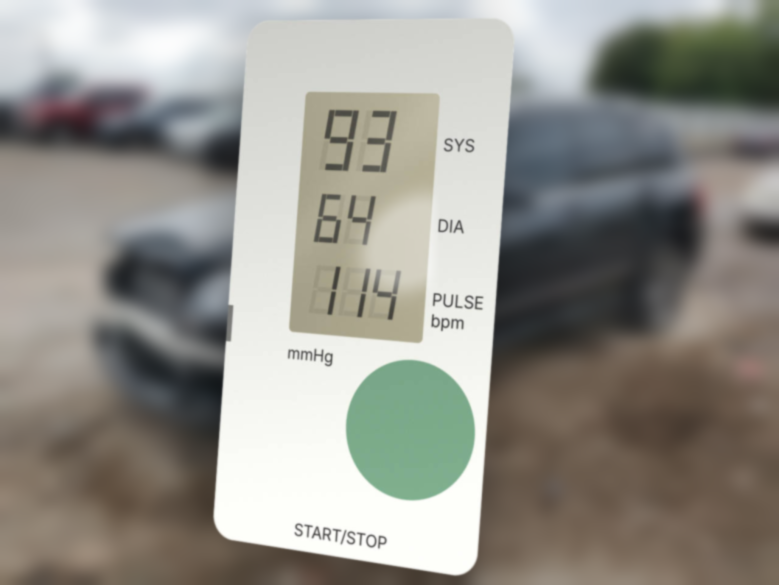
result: 114 bpm
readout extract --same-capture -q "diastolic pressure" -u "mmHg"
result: 64 mmHg
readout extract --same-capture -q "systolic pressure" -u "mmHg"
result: 93 mmHg
